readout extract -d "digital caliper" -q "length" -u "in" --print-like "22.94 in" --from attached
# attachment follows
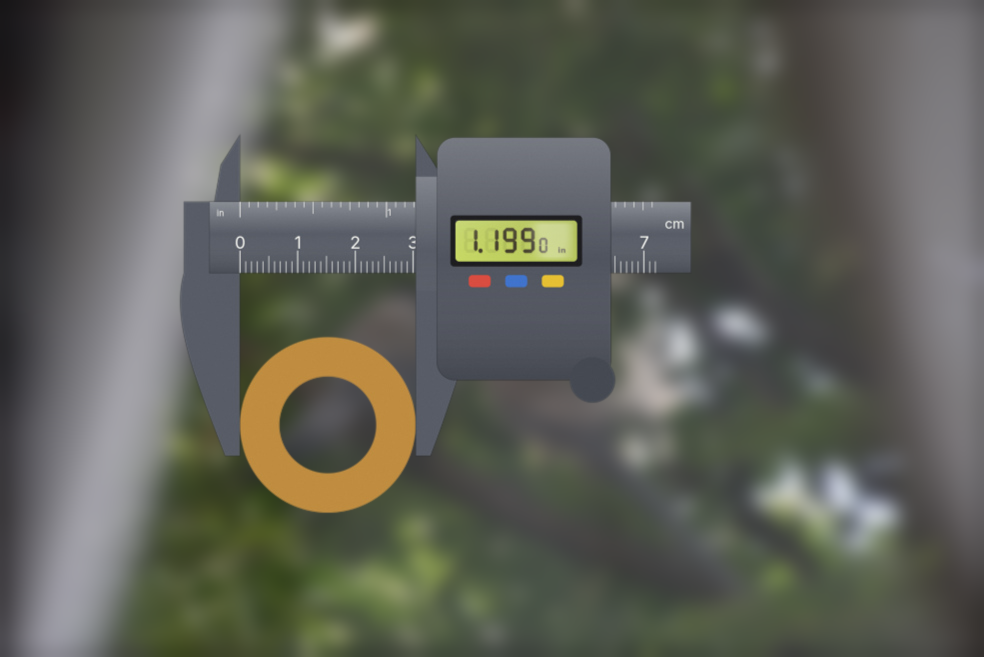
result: 1.1990 in
